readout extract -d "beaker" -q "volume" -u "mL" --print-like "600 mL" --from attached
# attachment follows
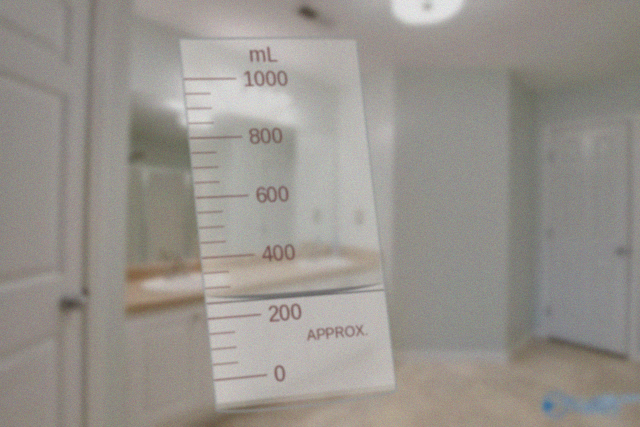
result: 250 mL
